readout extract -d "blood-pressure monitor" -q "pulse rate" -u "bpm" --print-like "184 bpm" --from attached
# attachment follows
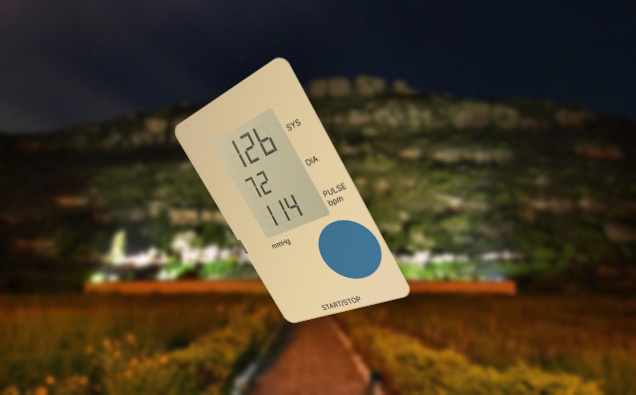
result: 114 bpm
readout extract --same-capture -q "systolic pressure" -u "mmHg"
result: 126 mmHg
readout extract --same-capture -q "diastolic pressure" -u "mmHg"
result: 72 mmHg
